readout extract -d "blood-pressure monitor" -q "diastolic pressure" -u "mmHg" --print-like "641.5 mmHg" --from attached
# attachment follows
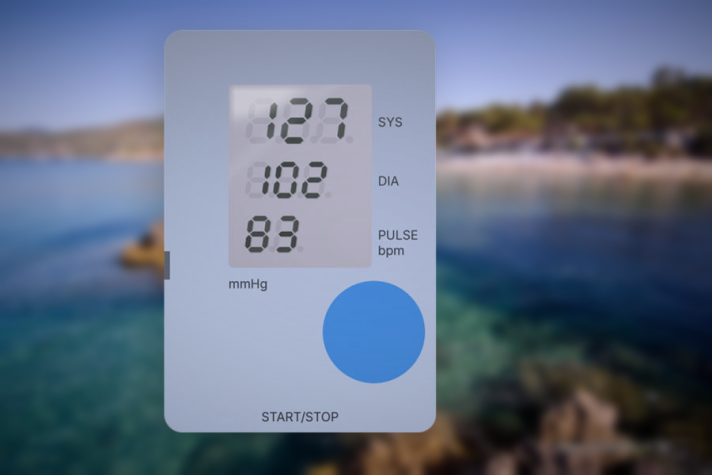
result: 102 mmHg
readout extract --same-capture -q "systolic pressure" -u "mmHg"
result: 127 mmHg
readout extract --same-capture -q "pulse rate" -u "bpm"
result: 83 bpm
